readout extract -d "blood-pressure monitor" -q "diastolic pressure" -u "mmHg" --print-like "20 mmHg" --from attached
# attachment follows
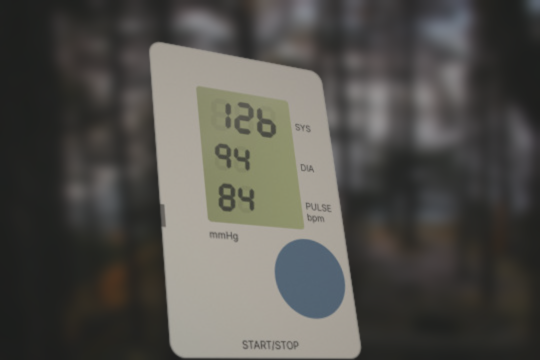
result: 94 mmHg
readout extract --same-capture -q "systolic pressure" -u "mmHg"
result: 126 mmHg
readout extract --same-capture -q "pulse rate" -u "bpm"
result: 84 bpm
